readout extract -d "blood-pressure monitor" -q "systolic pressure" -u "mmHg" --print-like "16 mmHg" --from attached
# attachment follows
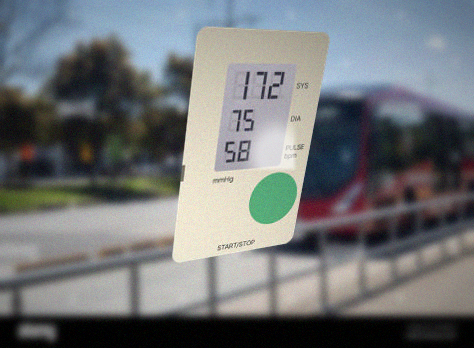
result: 172 mmHg
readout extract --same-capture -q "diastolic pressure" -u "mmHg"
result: 75 mmHg
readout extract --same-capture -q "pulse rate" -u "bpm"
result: 58 bpm
